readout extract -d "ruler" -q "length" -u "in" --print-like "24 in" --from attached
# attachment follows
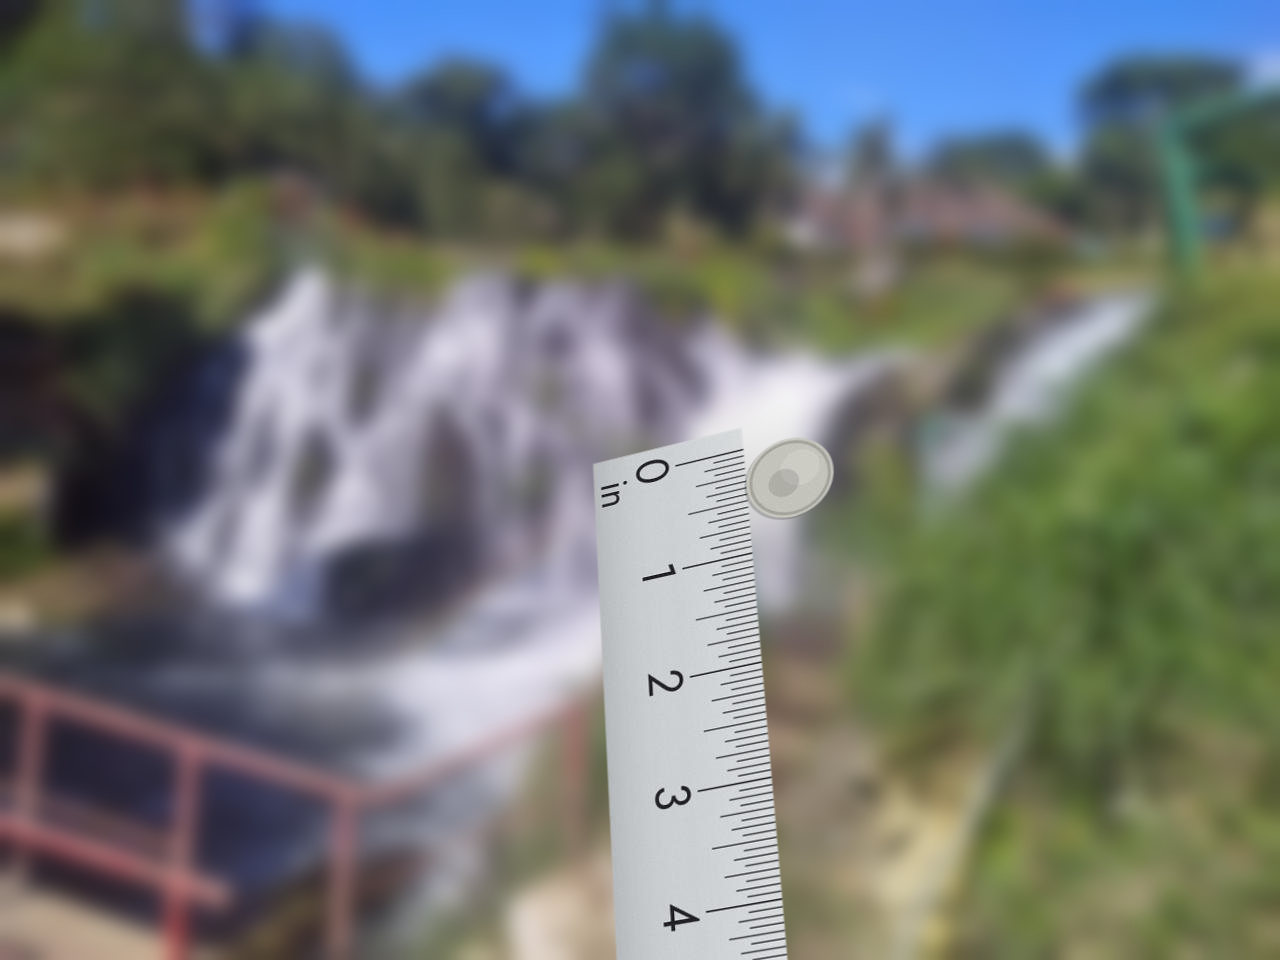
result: 0.75 in
